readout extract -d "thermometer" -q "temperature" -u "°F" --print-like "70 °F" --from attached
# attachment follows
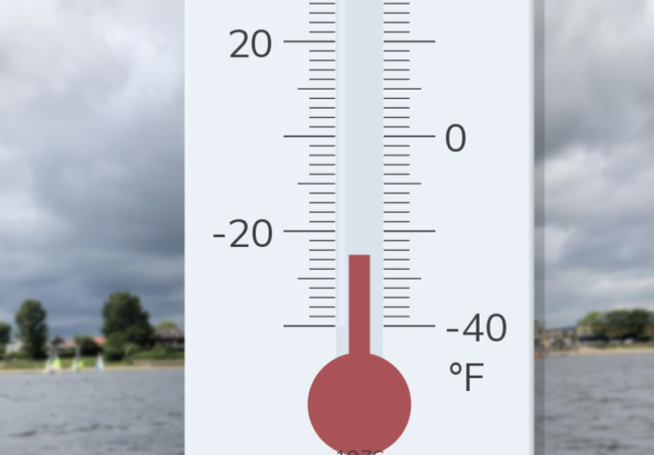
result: -25 °F
